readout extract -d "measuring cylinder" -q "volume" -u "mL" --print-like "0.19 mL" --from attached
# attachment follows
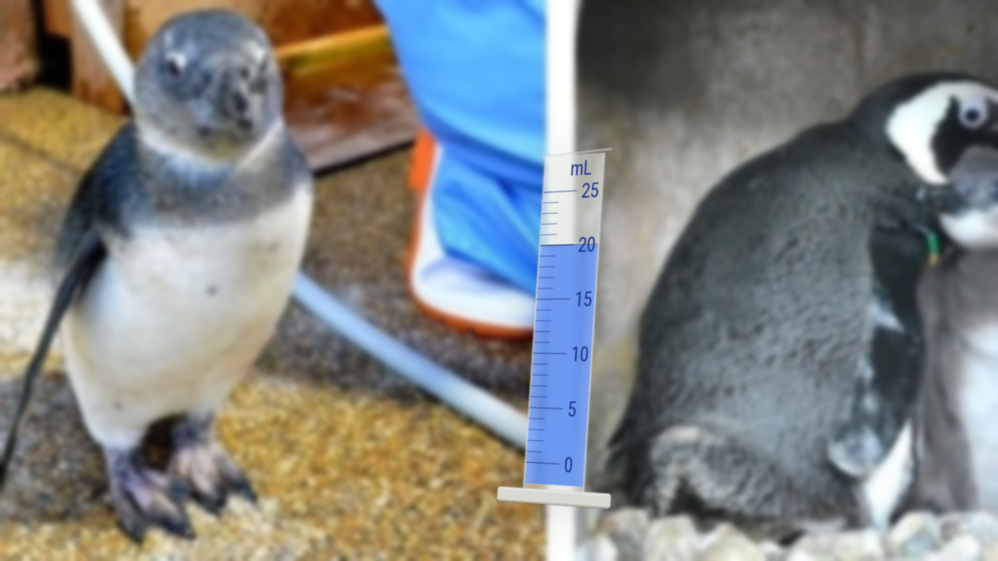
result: 20 mL
